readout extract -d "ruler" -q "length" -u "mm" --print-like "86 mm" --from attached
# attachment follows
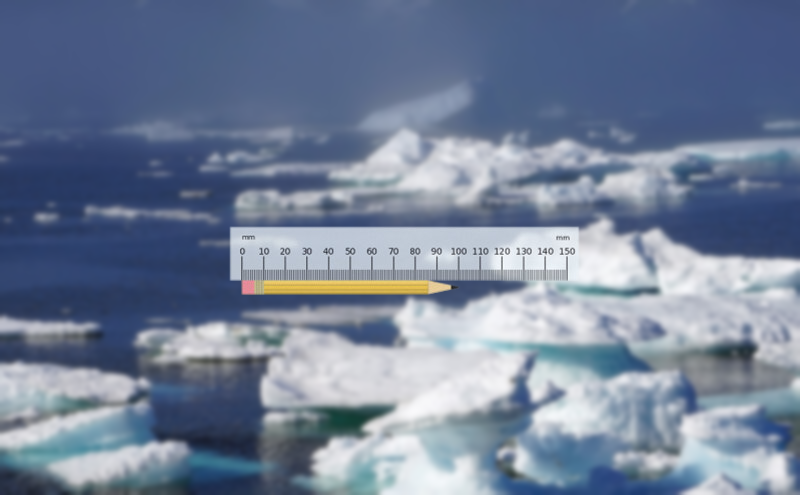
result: 100 mm
